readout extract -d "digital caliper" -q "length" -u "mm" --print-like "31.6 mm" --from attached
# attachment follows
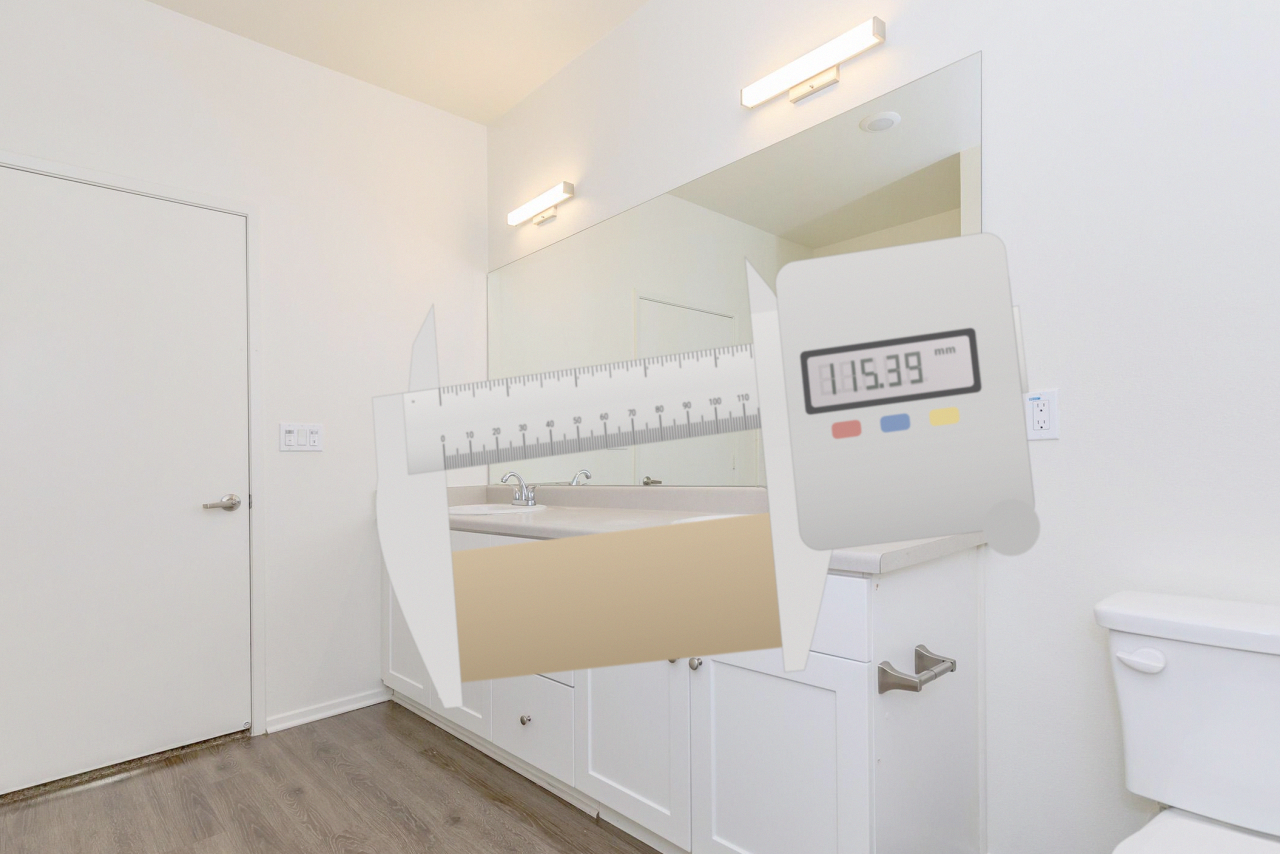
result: 115.39 mm
